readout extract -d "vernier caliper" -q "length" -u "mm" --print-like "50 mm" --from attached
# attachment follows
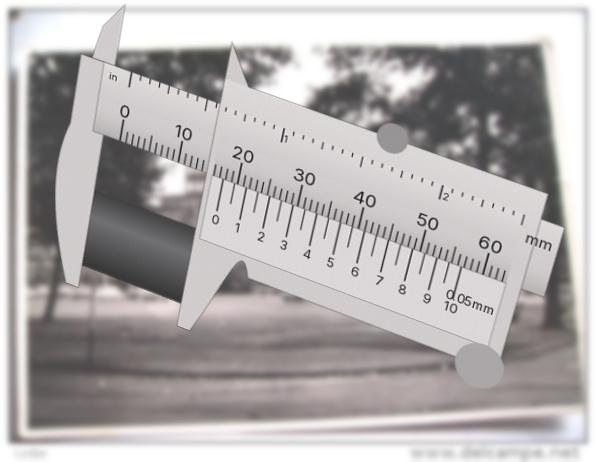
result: 17.6 mm
